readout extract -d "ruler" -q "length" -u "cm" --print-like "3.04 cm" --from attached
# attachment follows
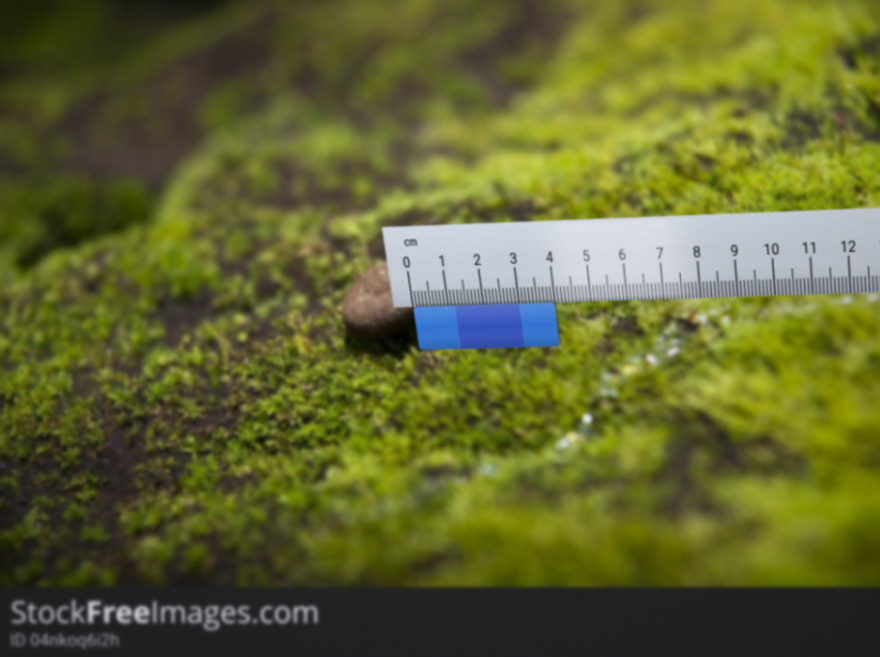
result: 4 cm
